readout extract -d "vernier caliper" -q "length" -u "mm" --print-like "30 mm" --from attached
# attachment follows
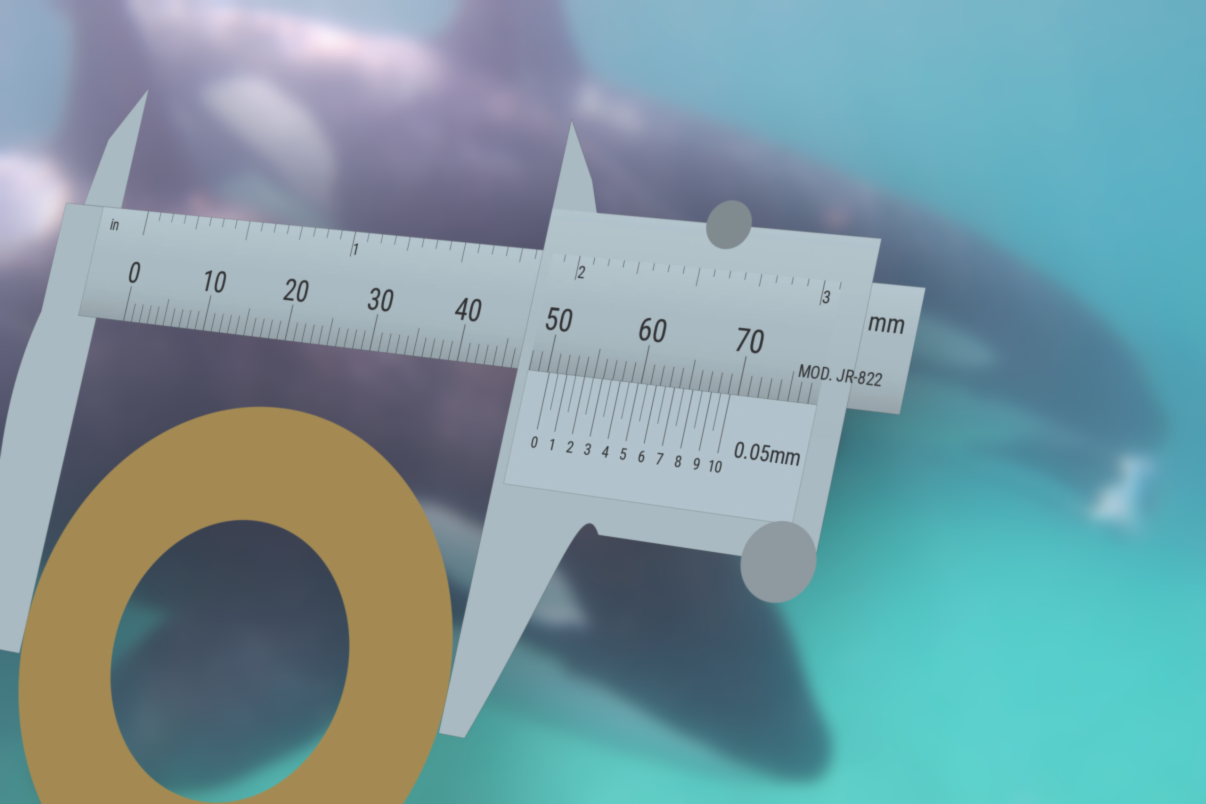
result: 50.2 mm
